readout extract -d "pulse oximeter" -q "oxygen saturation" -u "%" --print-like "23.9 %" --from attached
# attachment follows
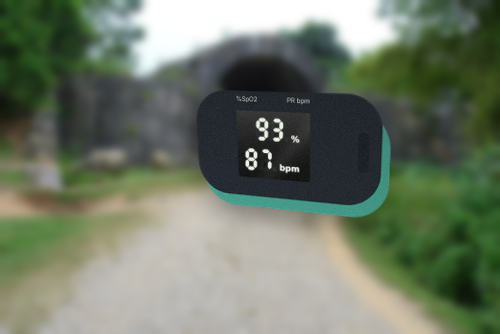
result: 93 %
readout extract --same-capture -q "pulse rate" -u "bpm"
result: 87 bpm
